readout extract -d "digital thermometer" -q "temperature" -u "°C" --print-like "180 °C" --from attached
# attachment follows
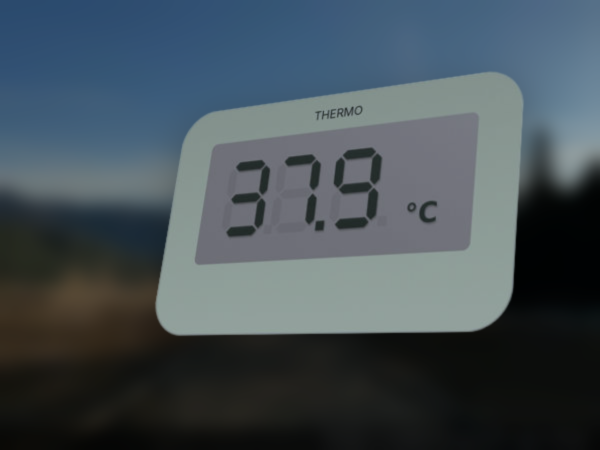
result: 37.9 °C
